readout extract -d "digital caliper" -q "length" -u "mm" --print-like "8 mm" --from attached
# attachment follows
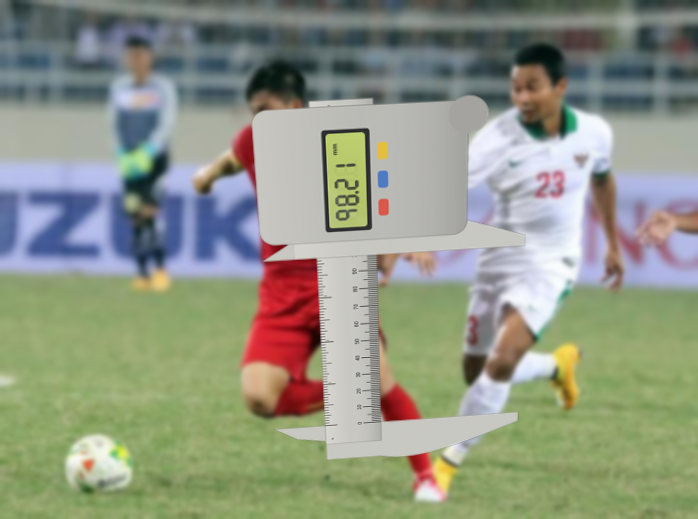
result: 98.21 mm
